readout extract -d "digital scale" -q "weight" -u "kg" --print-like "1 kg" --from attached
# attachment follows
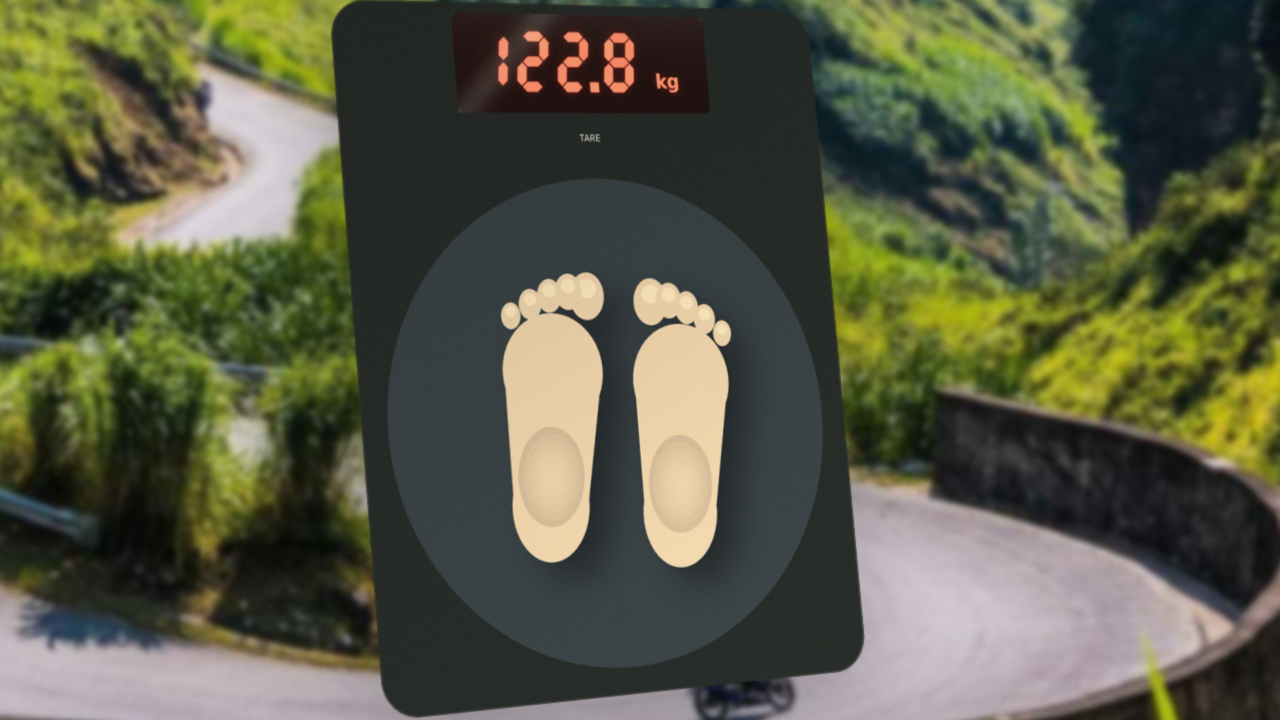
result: 122.8 kg
